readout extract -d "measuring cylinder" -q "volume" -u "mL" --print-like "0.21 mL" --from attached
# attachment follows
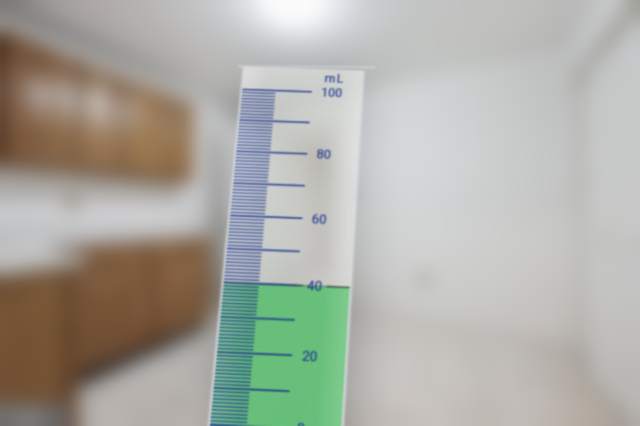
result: 40 mL
